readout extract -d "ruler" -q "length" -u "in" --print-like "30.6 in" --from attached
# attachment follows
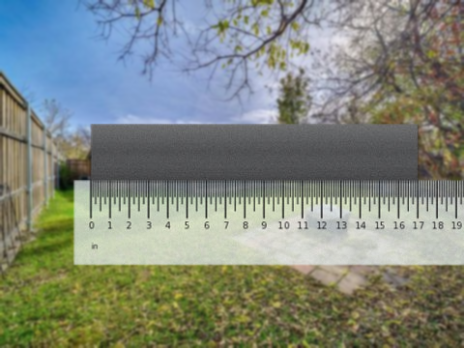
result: 17 in
